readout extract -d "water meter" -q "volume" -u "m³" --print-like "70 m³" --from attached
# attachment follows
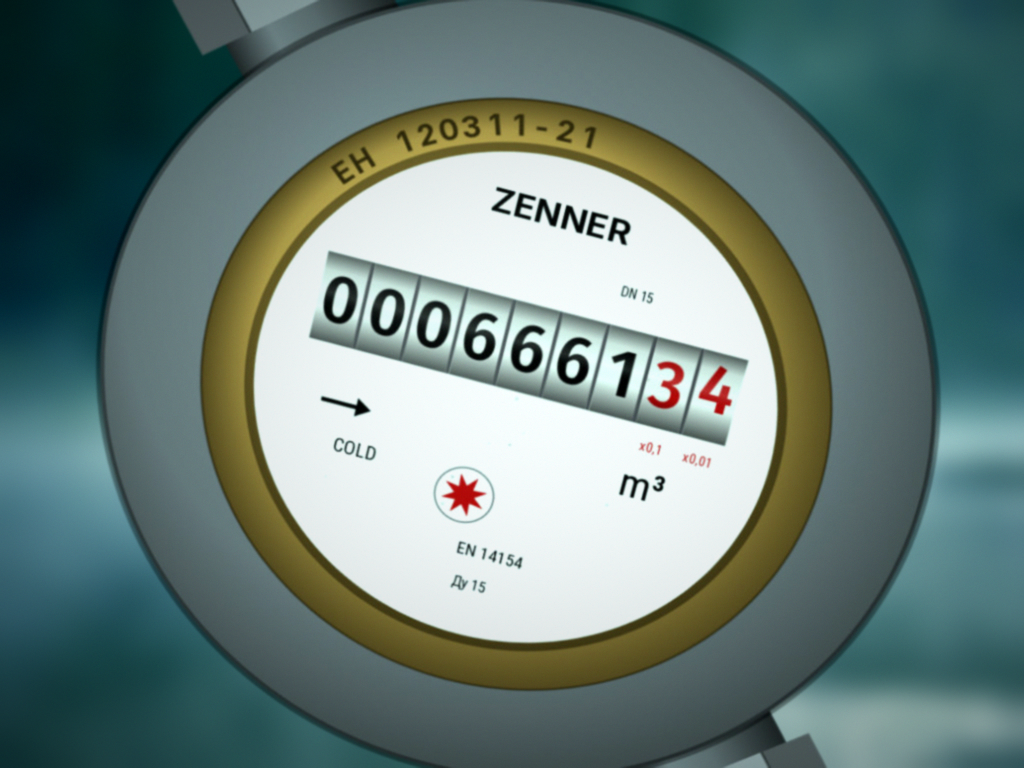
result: 6661.34 m³
